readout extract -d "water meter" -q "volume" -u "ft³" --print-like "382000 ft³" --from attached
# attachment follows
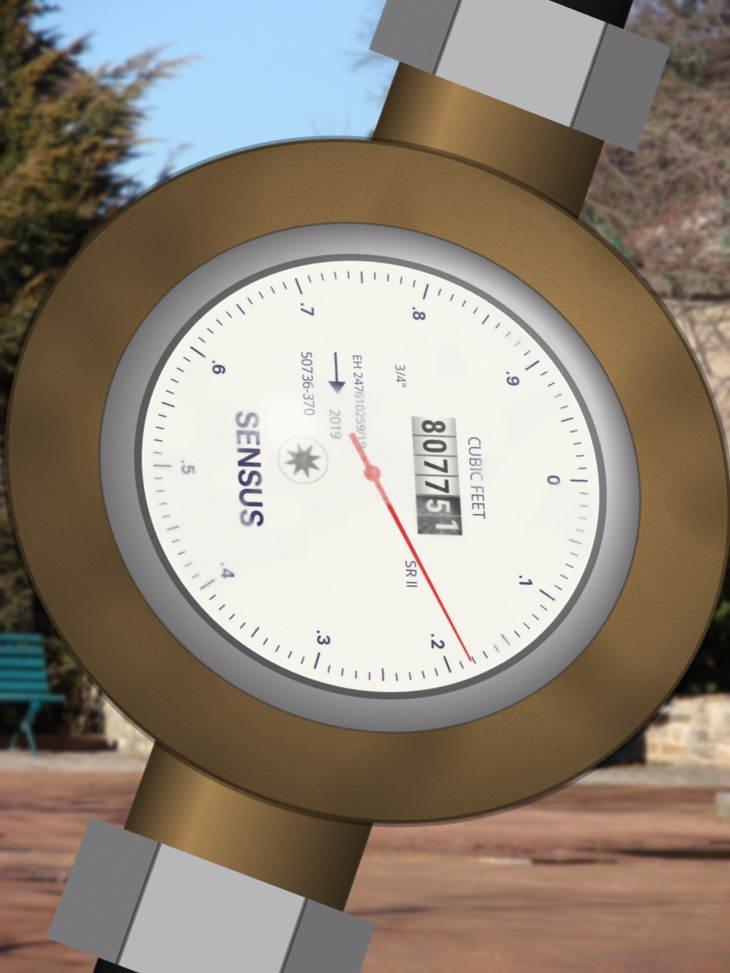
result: 807751.18 ft³
